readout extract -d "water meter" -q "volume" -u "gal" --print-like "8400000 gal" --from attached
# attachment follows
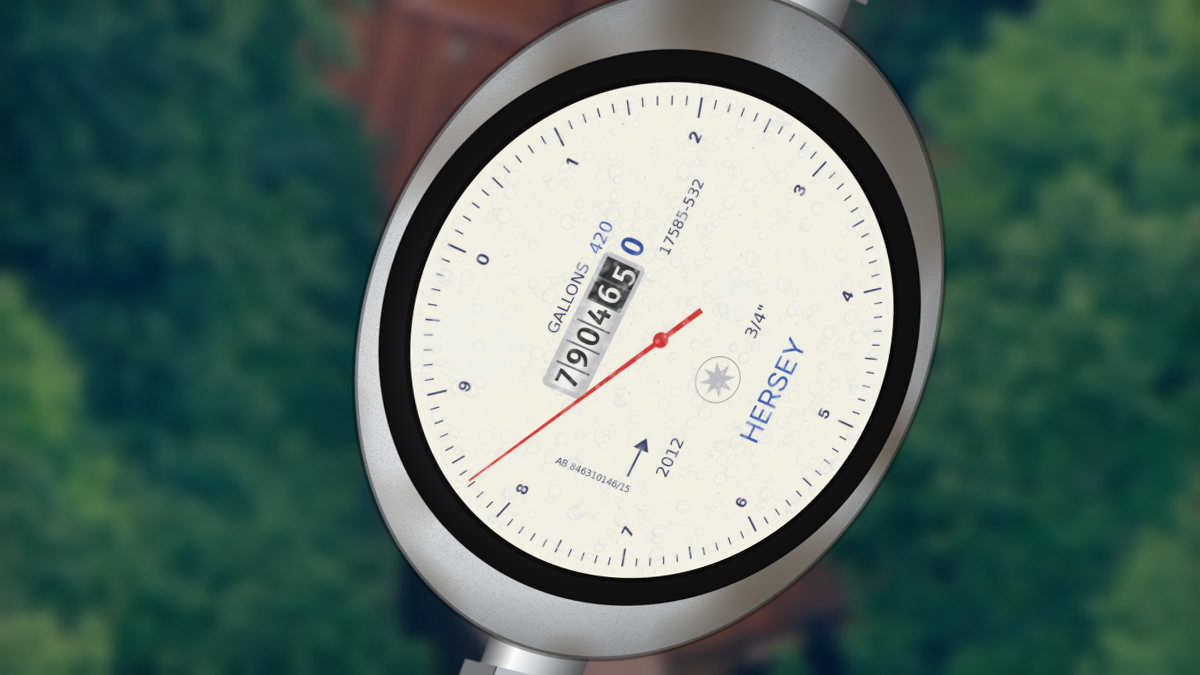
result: 7904648.3 gal
